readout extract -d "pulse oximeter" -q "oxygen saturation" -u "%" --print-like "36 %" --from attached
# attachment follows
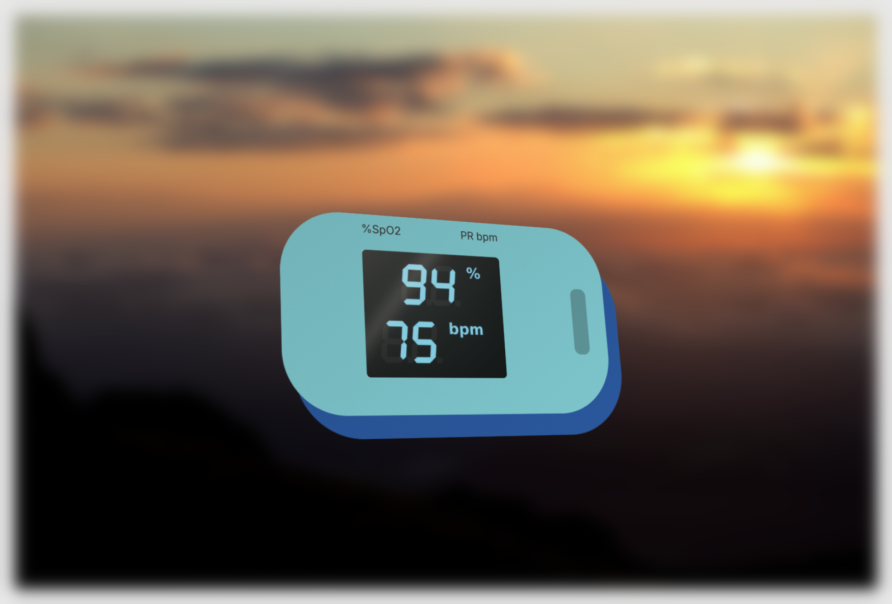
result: 94 %
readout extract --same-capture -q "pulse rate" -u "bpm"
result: 75 bpm
